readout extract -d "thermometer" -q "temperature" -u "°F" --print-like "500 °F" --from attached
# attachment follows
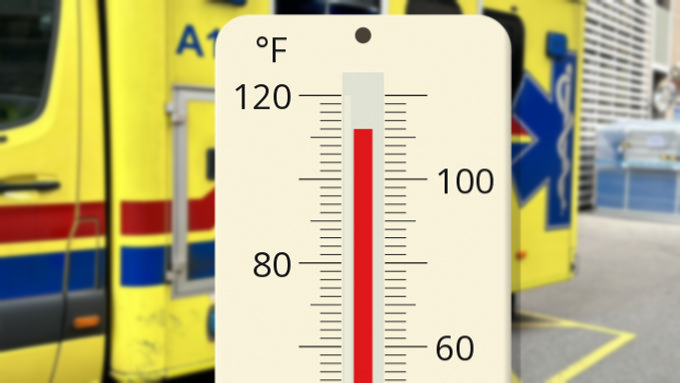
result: 112 °F
